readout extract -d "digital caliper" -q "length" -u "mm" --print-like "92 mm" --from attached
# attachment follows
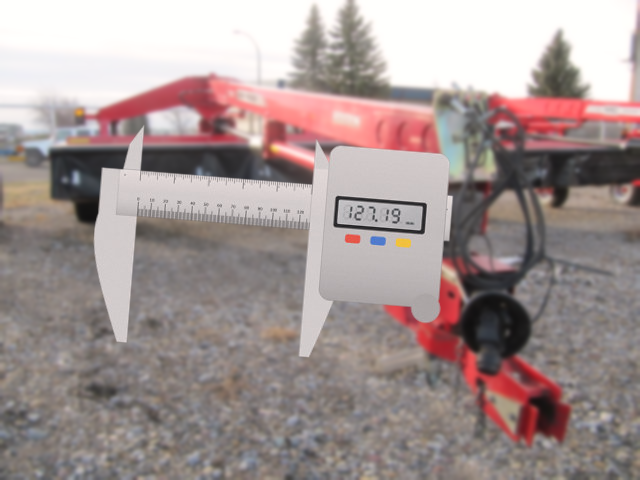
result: 127.19 mm
